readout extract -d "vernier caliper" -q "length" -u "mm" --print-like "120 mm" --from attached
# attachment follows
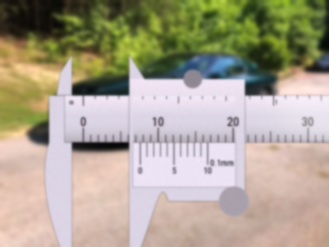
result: 7.6 mm
